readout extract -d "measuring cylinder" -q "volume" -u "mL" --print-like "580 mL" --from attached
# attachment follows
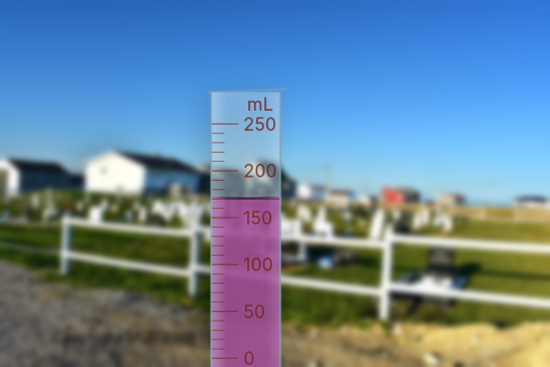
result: 170 mL
